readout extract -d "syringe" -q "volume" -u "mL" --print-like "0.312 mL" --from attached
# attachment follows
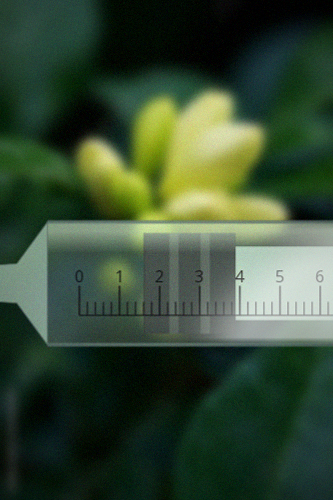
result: 1.6 mL
